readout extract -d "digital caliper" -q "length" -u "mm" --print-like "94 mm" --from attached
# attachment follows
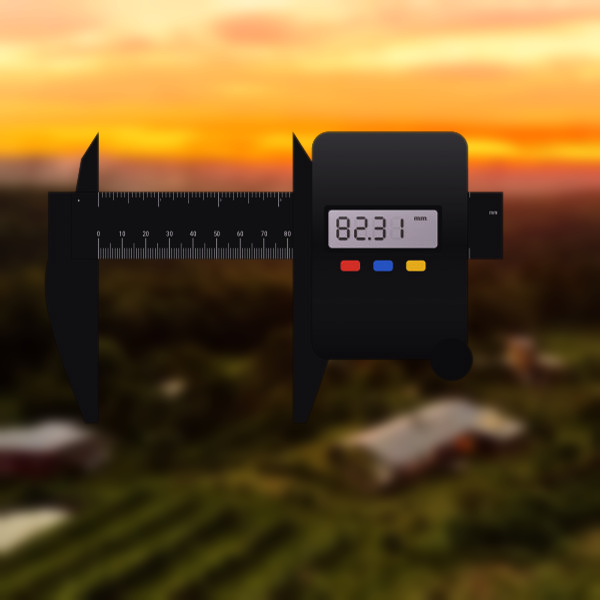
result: 82.31 mm
